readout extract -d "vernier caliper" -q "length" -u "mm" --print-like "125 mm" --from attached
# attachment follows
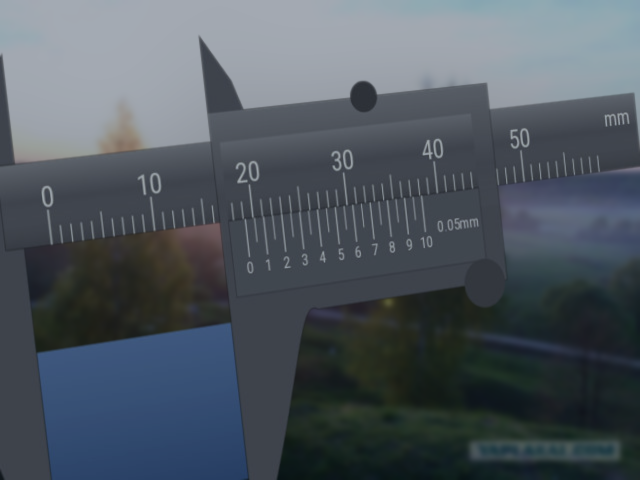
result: 19.2 mm
